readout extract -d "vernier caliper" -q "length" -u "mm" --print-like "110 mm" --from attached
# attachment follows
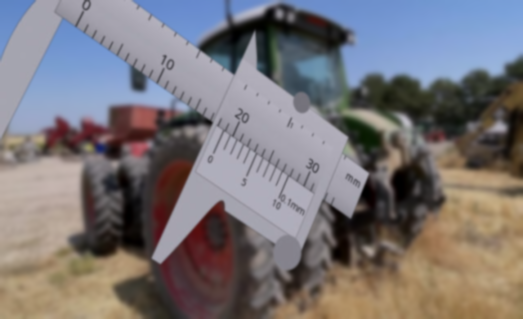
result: 18.8 mm
